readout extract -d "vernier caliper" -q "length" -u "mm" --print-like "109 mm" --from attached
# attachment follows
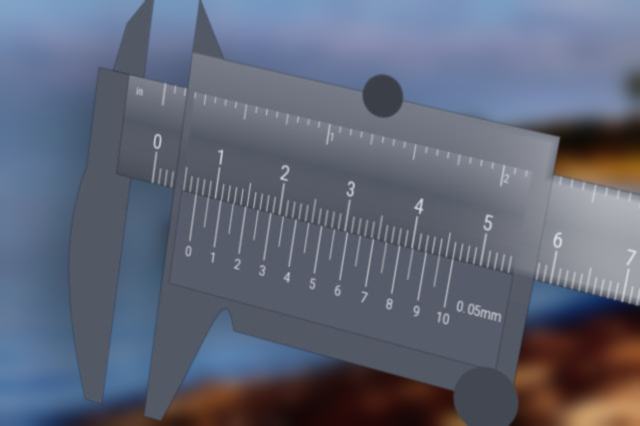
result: 7.0 mm
